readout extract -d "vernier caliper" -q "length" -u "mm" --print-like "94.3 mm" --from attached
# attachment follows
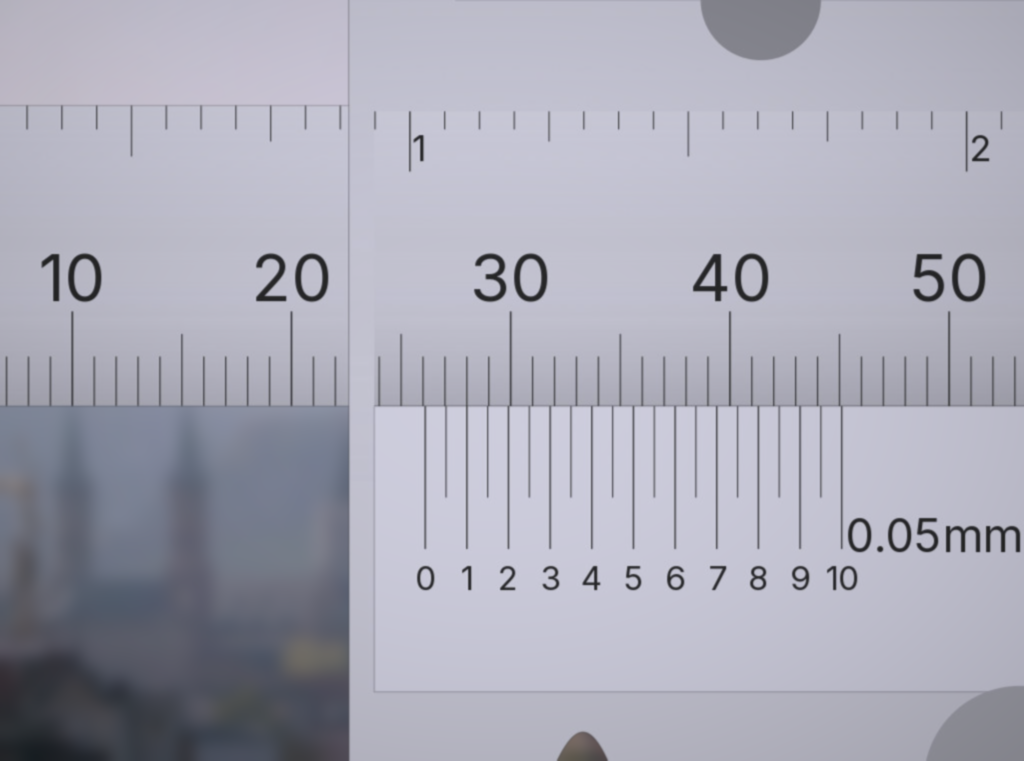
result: 26.1 mm
